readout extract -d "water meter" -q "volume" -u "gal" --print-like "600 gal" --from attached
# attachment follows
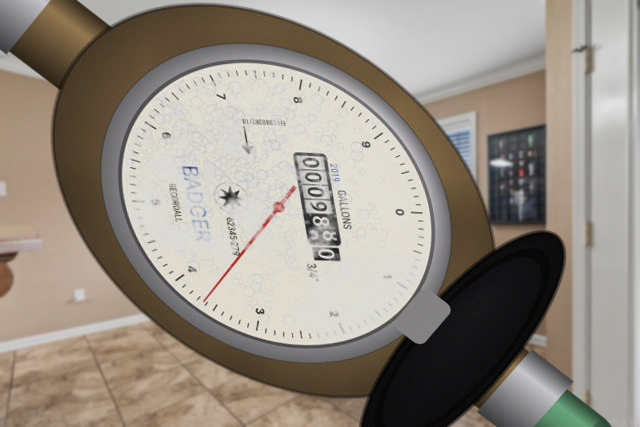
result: 9883.6 gal
